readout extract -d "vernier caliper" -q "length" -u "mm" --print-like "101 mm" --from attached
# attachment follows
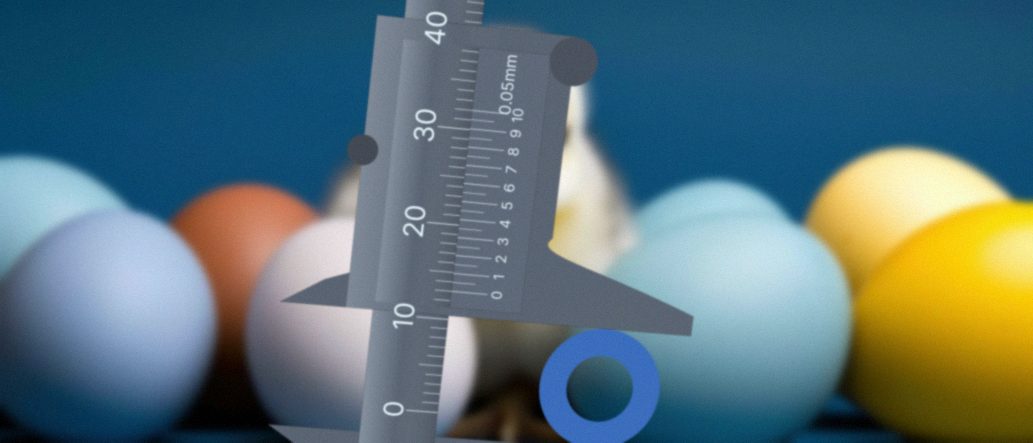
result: 13.0 mm
